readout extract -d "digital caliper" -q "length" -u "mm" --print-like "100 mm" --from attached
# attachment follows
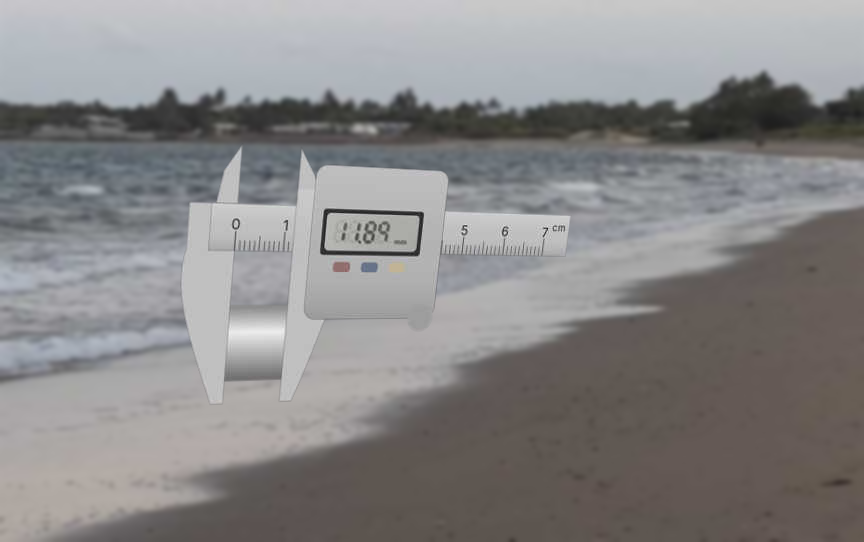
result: 11.89 mm
